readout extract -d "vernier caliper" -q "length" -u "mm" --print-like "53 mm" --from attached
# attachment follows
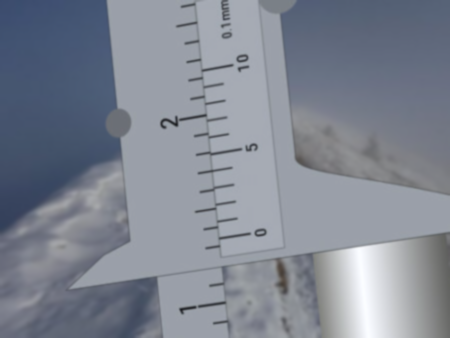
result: 13.4 mm
